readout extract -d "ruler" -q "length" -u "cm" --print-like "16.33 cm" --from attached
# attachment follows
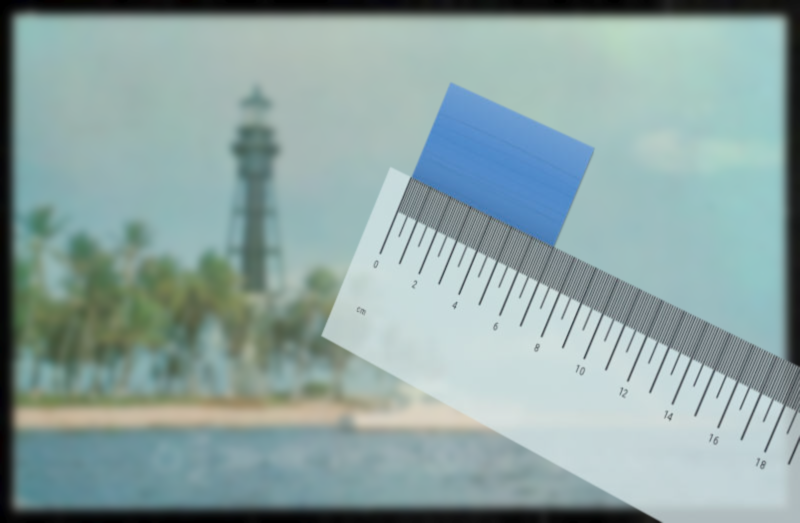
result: 7 cm
